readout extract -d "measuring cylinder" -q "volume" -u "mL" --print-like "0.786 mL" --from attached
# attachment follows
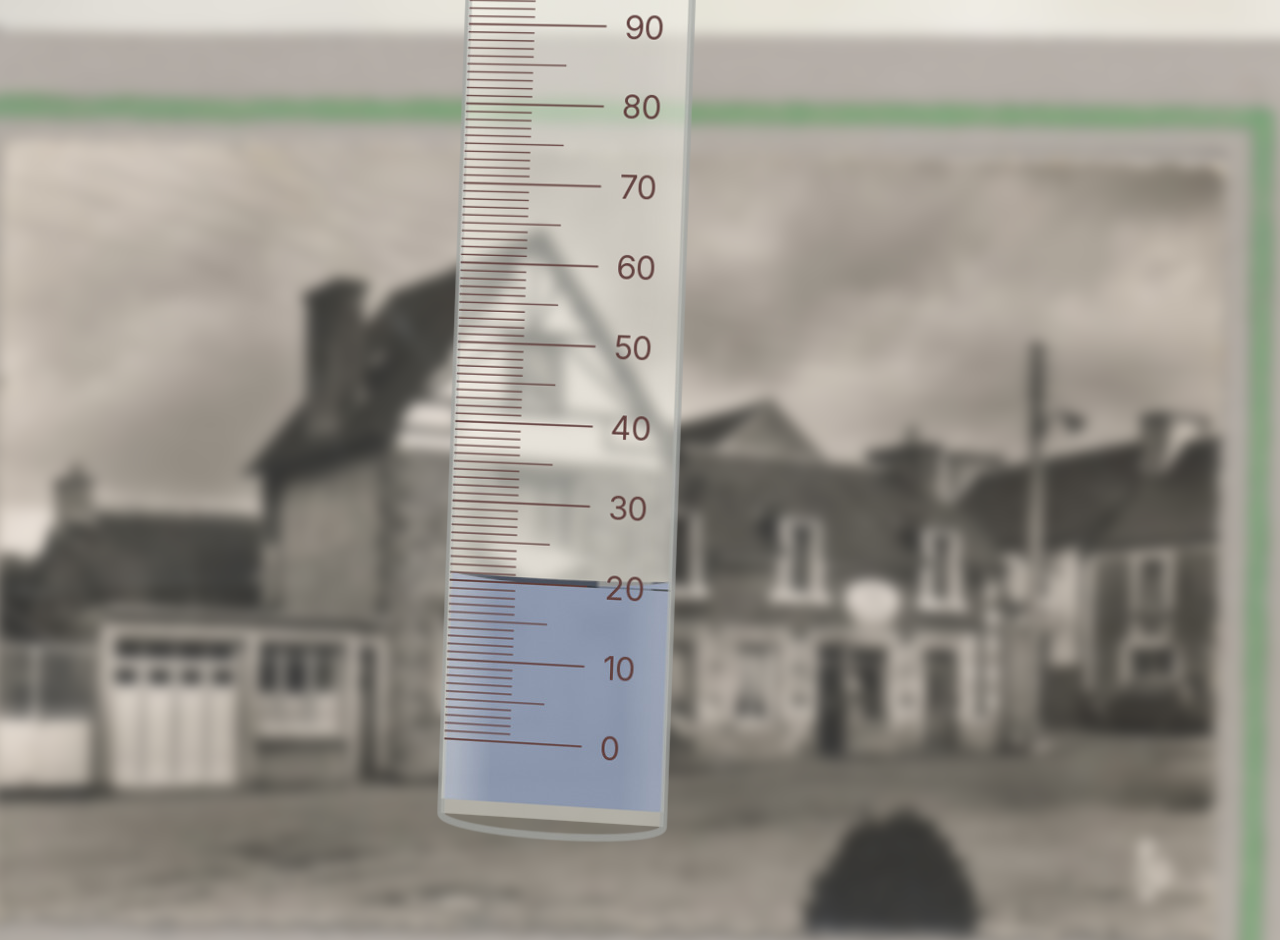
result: 20 mL
